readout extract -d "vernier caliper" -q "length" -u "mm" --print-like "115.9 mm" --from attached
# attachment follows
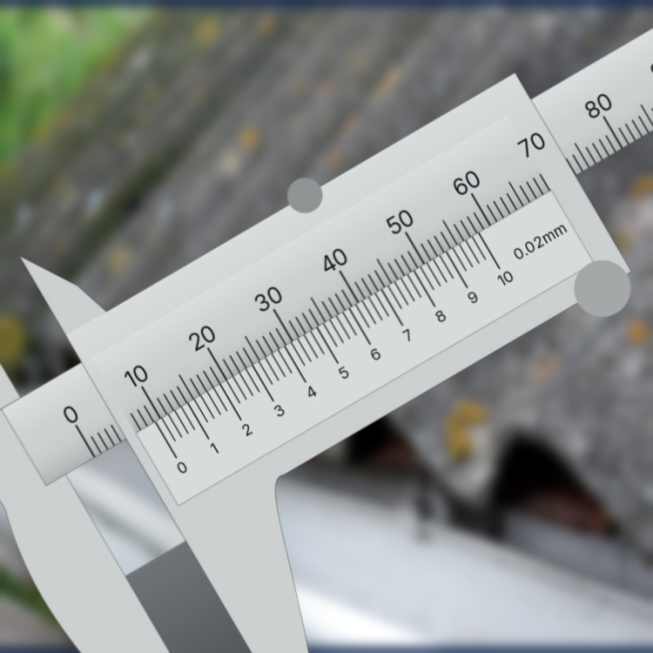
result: 9.2 mm
